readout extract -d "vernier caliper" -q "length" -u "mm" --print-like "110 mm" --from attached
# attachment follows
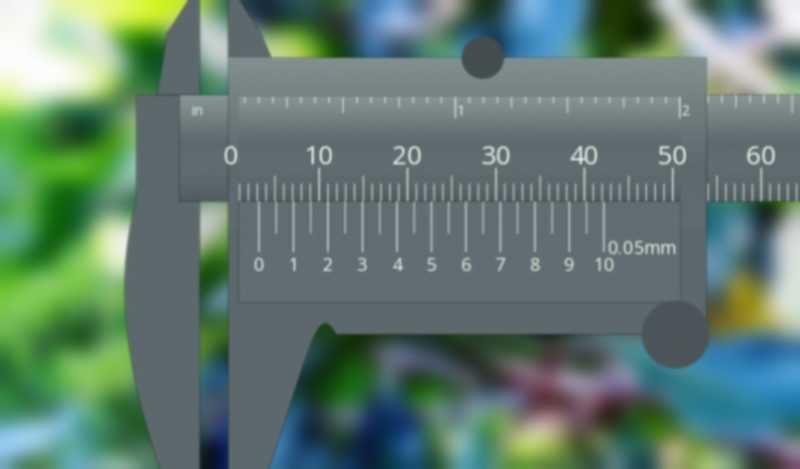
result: 3.2 mm
